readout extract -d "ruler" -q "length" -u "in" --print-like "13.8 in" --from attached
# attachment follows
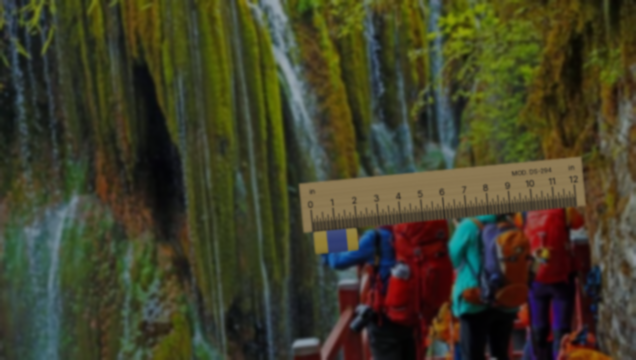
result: 2 in
